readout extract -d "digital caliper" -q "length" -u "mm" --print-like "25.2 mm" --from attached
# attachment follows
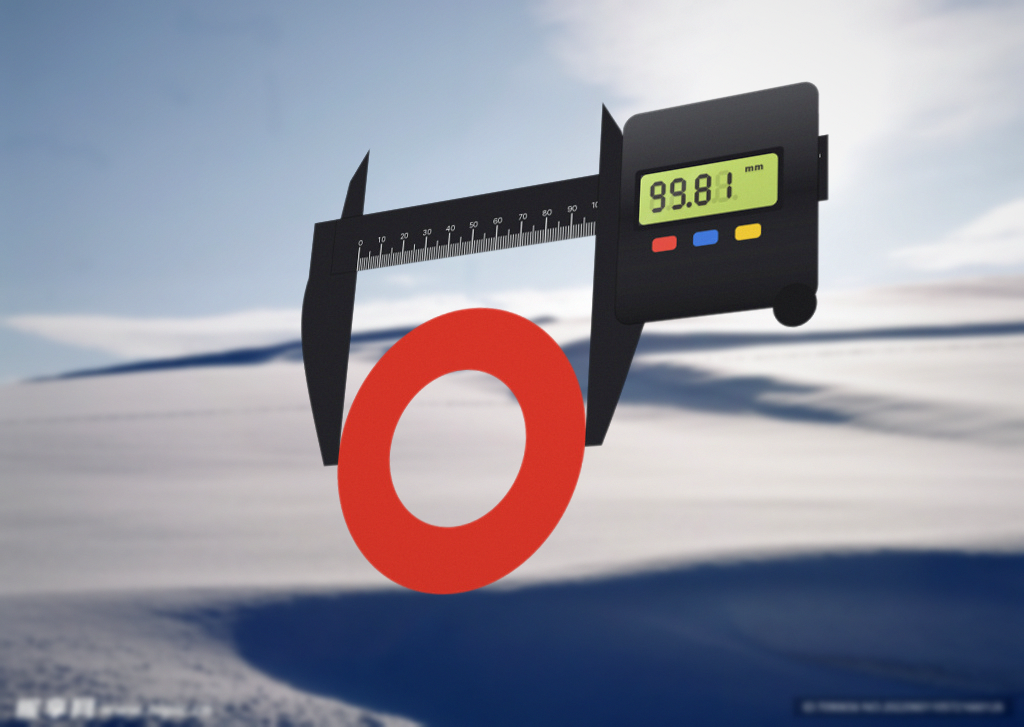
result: 99.81 mm
